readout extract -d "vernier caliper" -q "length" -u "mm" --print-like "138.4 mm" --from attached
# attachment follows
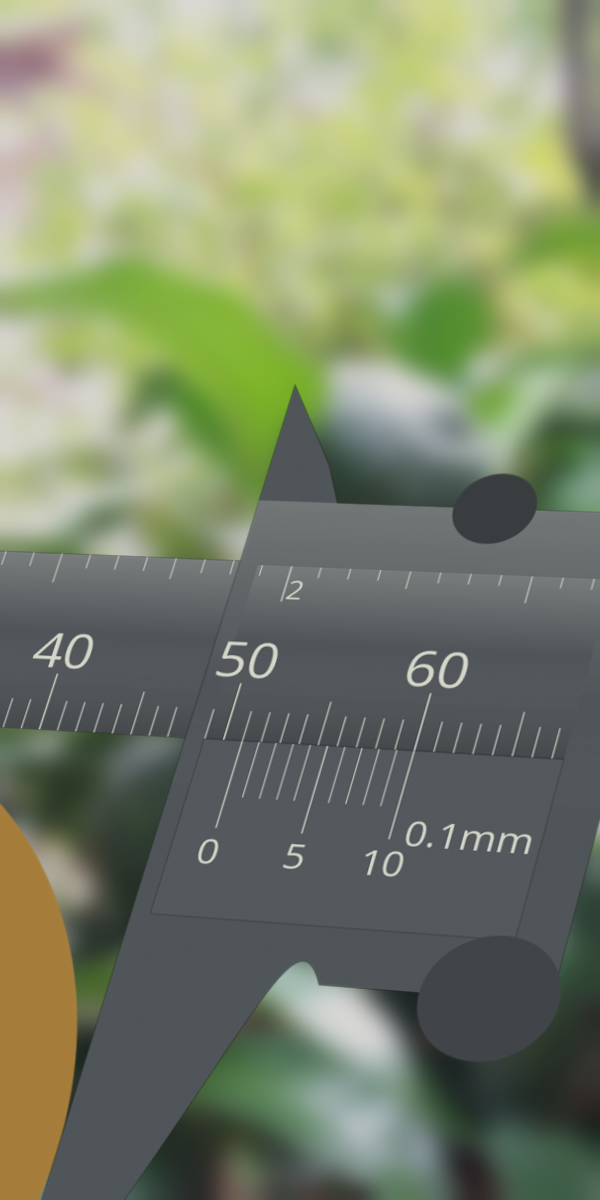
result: 51.0 mm
